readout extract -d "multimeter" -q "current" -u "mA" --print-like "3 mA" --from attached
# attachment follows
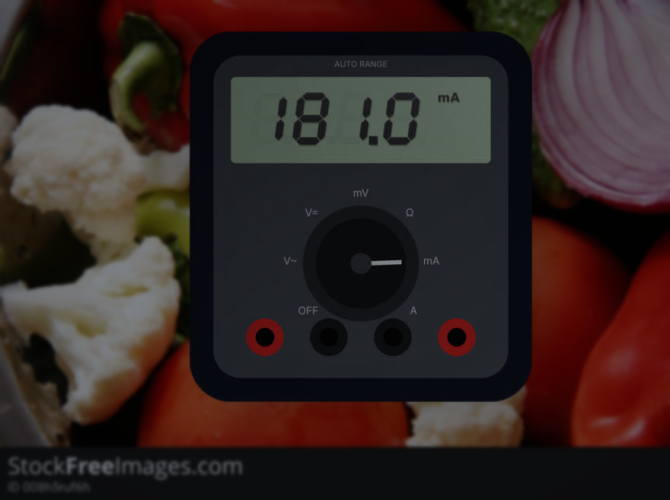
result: 181.0 mA
